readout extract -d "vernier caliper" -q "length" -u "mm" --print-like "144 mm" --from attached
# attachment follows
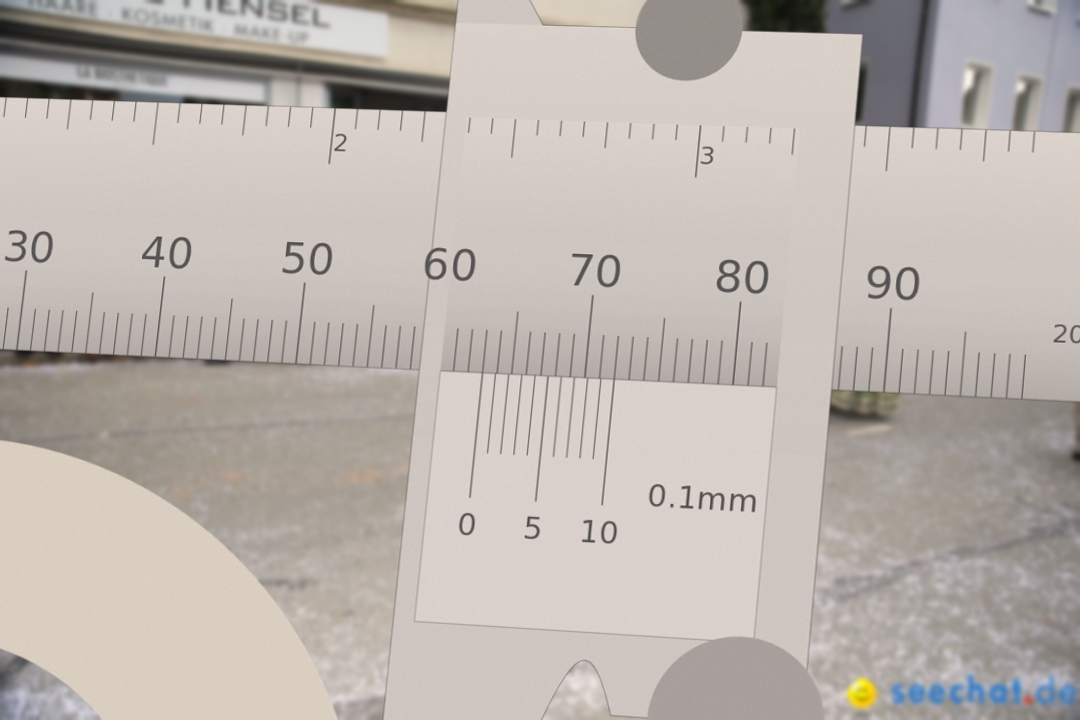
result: 63.0 mm
